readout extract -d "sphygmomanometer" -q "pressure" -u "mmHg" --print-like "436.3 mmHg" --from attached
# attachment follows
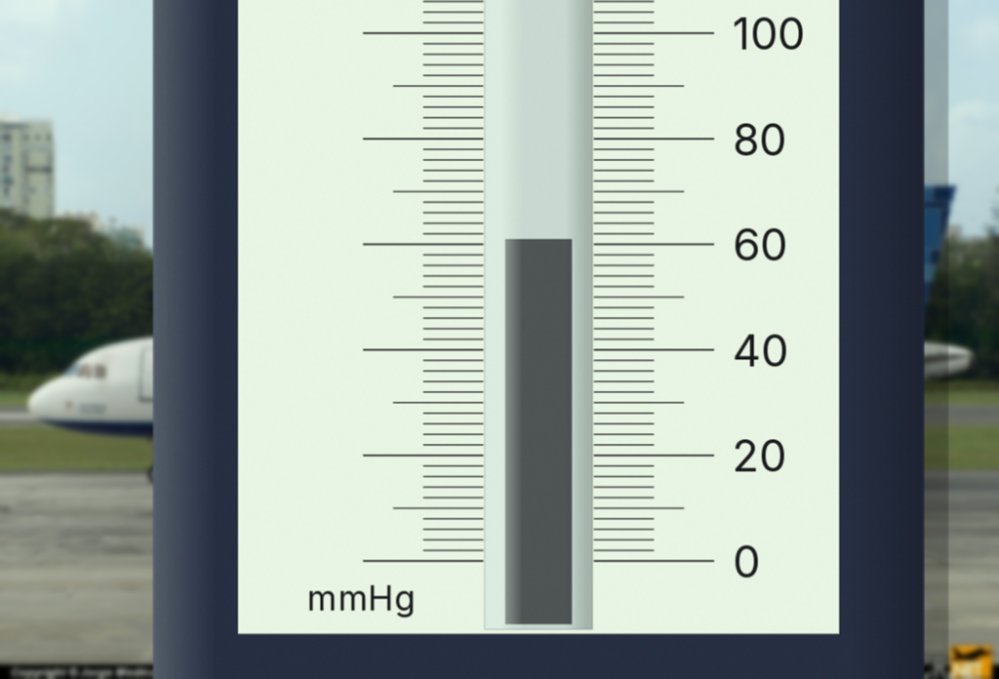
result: 61 mmHg
